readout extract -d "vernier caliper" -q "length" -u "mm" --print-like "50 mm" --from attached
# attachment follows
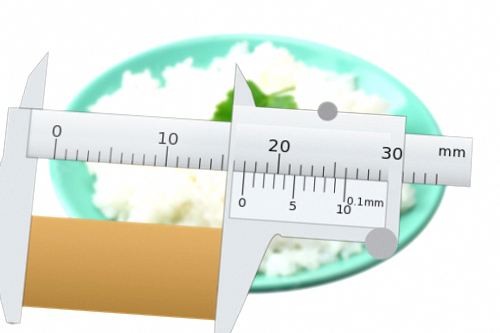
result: 17.0 mm
